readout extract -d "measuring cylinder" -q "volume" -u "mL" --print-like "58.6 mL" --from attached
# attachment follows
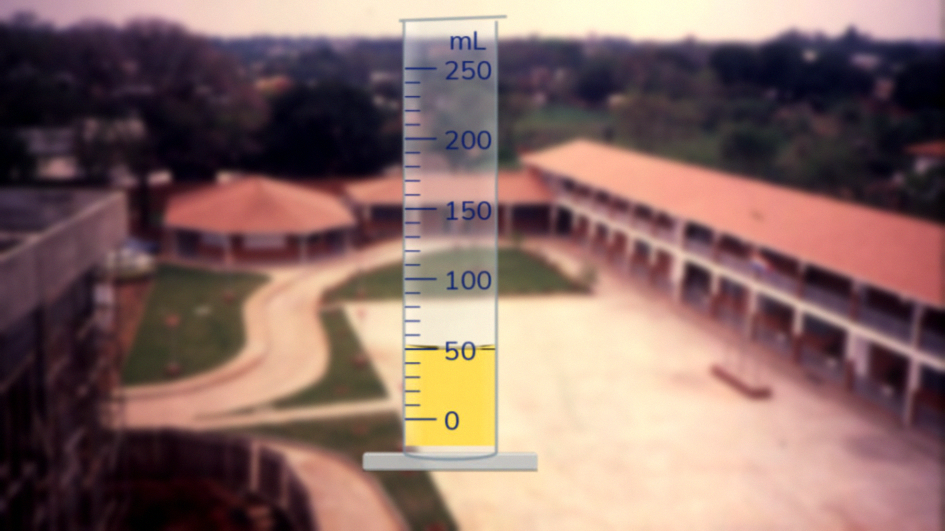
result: 50 mL
